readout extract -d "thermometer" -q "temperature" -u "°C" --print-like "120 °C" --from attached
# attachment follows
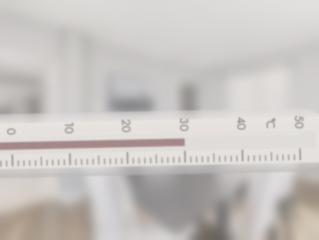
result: 30 °C
